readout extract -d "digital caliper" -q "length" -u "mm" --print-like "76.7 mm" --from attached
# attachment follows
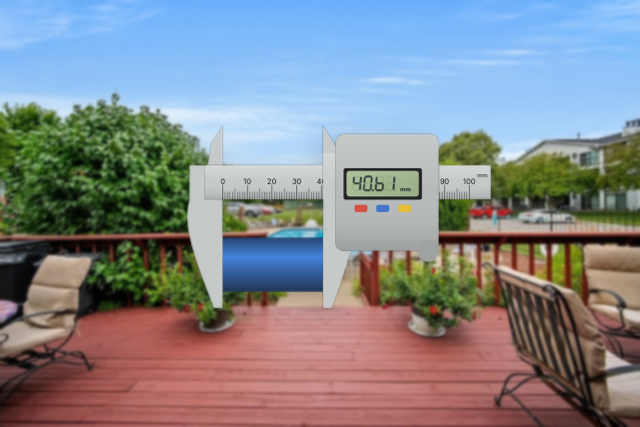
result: 40.61 mm
